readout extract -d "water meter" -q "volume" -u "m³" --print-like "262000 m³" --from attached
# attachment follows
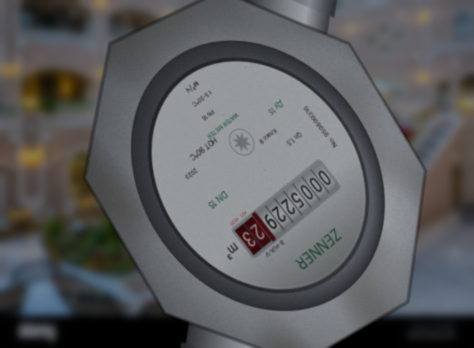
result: 5229.23 m³
